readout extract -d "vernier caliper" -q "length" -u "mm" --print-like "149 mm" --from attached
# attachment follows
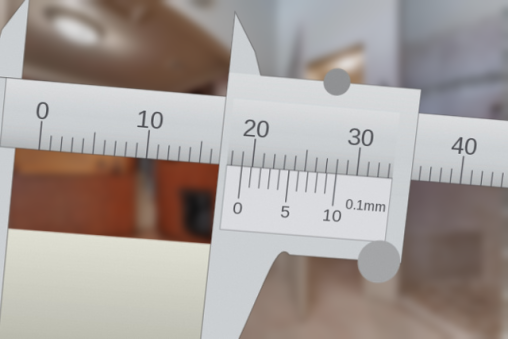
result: 19.0 mm
